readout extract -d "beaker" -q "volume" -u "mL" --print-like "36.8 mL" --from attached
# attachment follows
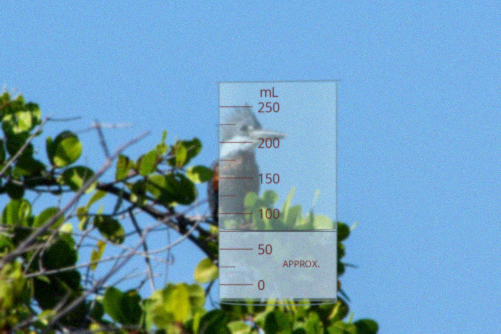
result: 75 mL
